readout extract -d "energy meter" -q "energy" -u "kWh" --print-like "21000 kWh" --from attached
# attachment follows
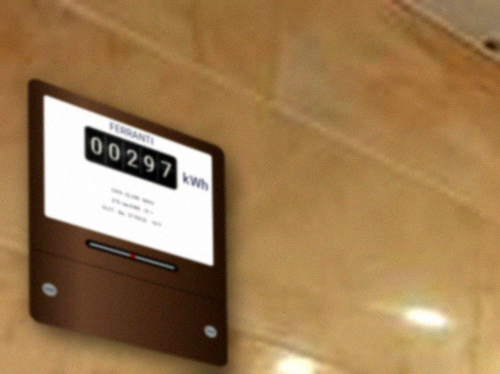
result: 297 kWh
